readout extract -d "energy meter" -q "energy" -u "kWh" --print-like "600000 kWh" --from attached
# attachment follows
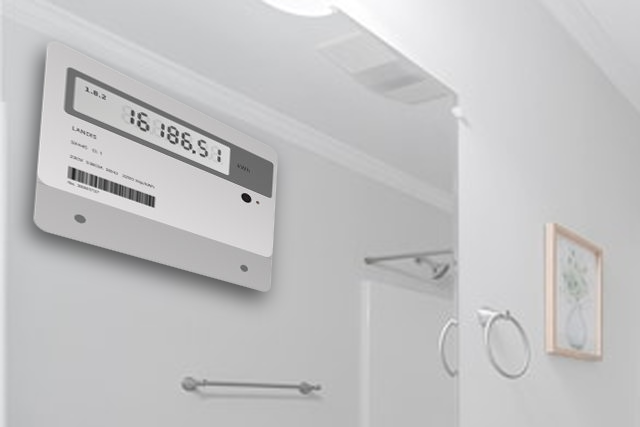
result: 16186.51 kWh
